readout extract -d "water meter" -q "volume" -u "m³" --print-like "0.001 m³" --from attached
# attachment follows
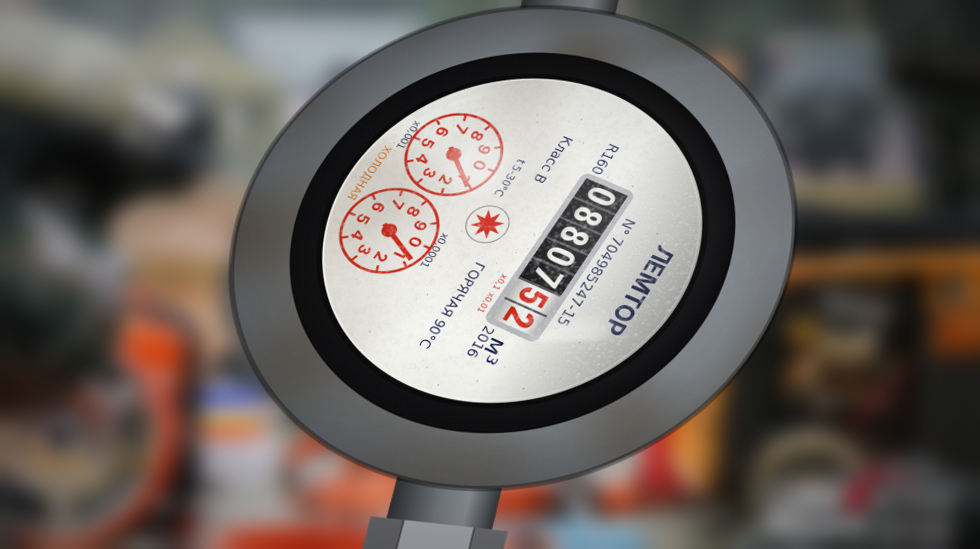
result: 8807.5210 m³
